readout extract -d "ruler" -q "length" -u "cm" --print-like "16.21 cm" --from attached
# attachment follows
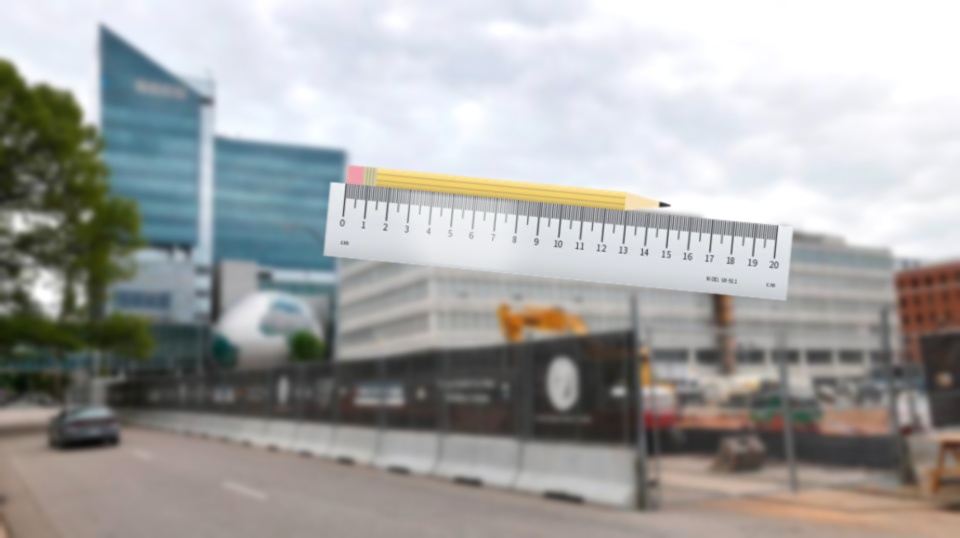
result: 15 cm
